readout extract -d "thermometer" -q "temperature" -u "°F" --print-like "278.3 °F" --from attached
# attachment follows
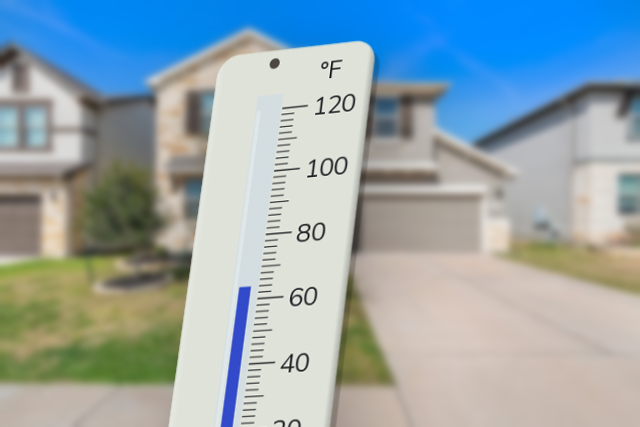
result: 64 °F
